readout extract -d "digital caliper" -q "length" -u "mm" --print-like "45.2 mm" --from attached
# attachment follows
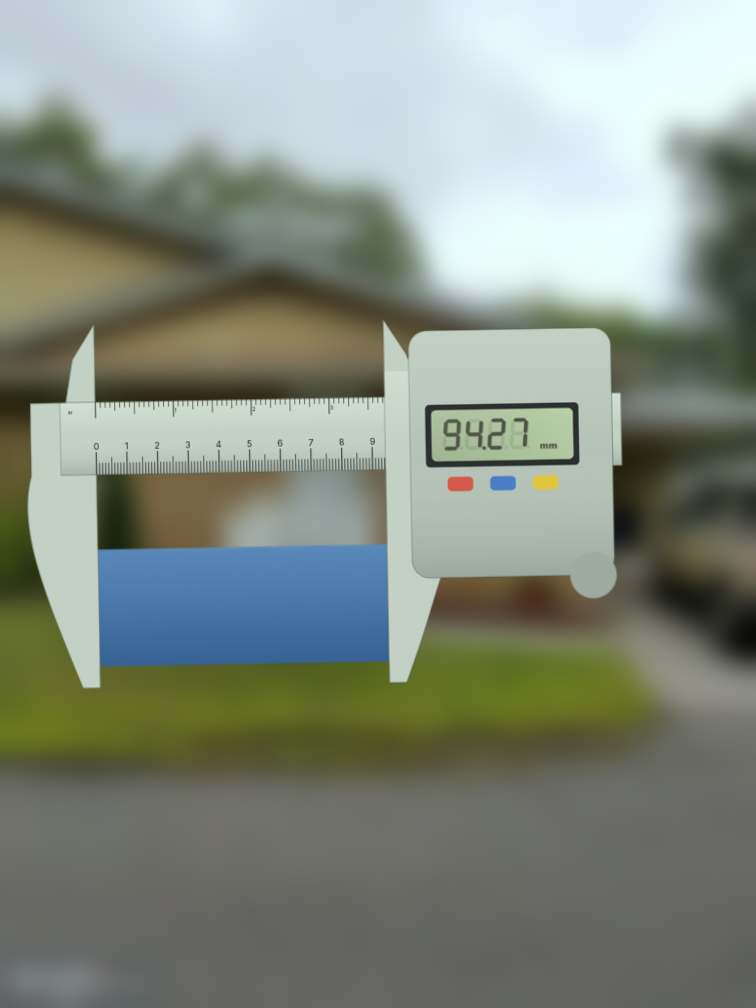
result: 94.27 mm
